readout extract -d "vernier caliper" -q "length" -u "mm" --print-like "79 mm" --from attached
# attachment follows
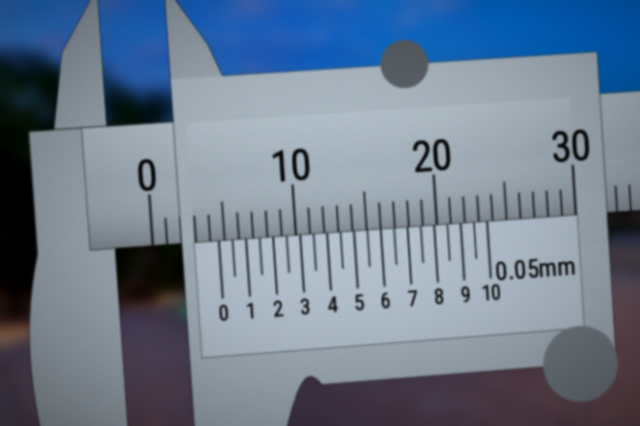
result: 4.6 mm
